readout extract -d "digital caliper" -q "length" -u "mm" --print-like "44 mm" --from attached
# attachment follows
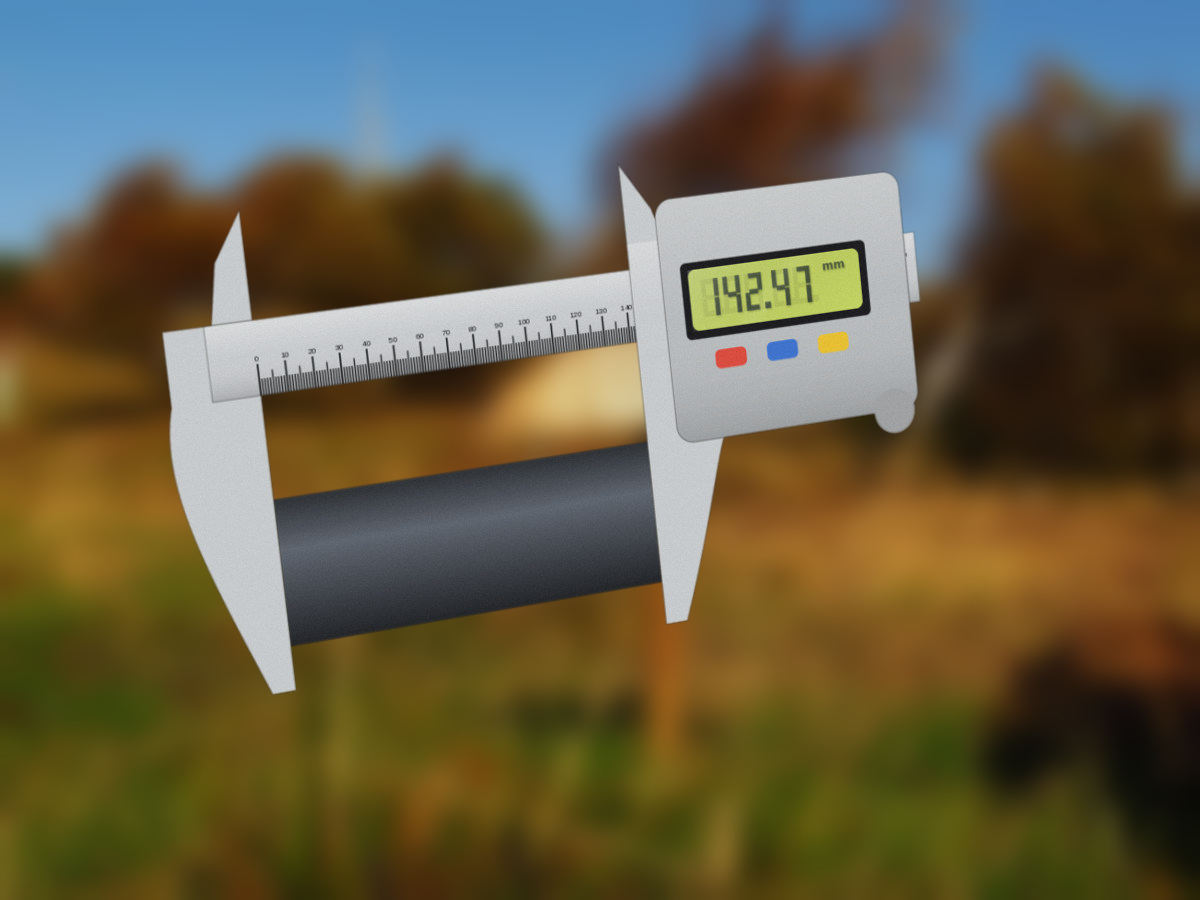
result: 142.47 mm
